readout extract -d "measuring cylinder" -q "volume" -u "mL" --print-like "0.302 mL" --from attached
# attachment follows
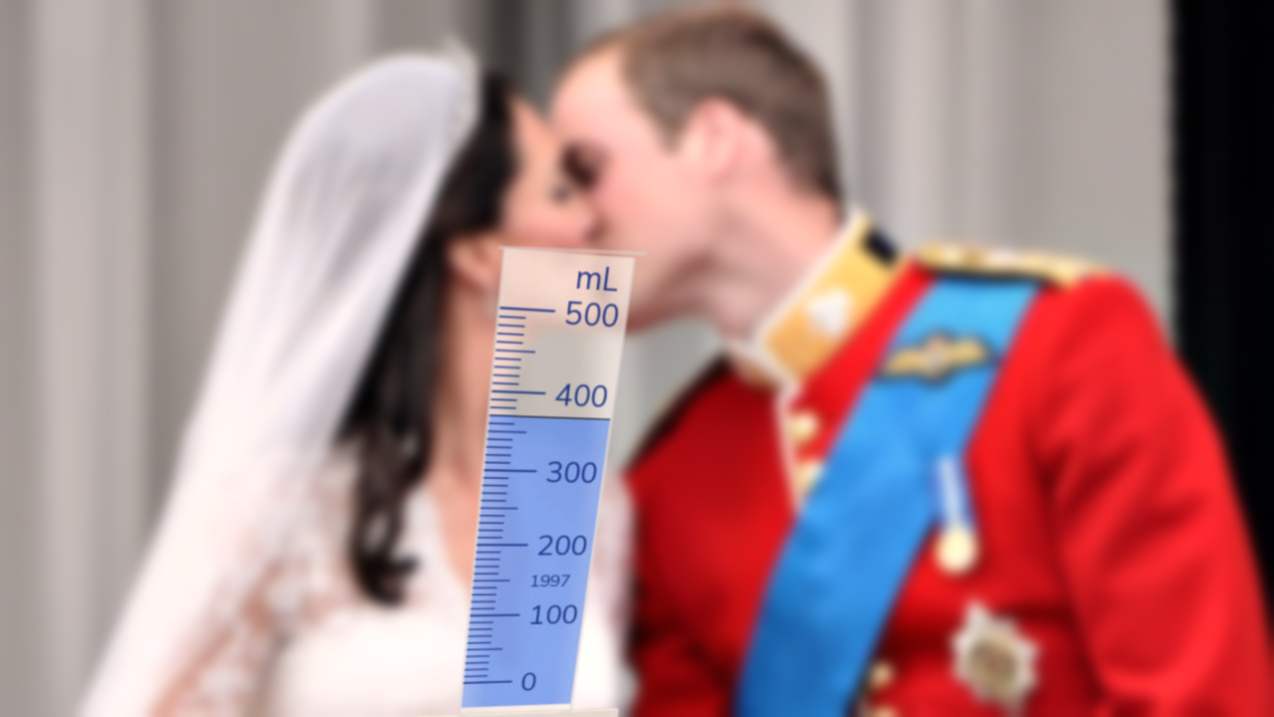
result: 370 mL
